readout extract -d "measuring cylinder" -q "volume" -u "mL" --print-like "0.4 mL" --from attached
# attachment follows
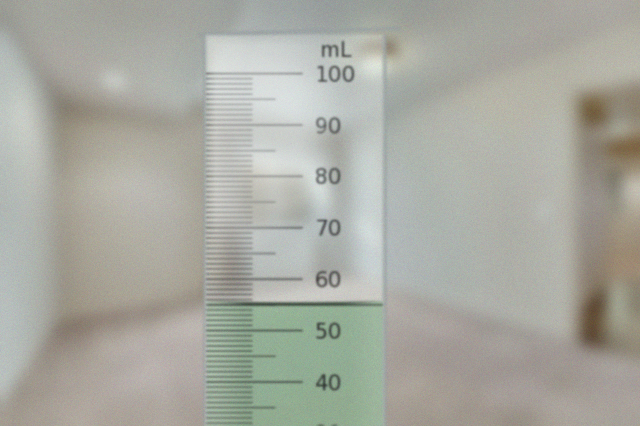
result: 55 mL
